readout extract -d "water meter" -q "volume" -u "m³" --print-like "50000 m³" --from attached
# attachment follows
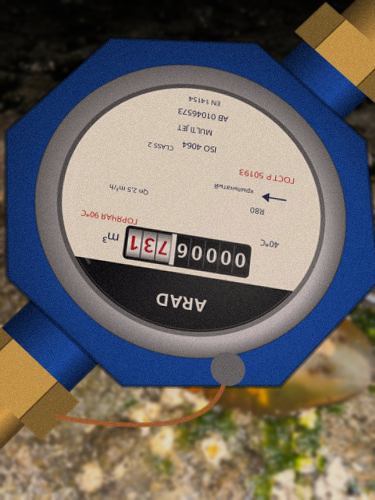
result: 6.731 m³
